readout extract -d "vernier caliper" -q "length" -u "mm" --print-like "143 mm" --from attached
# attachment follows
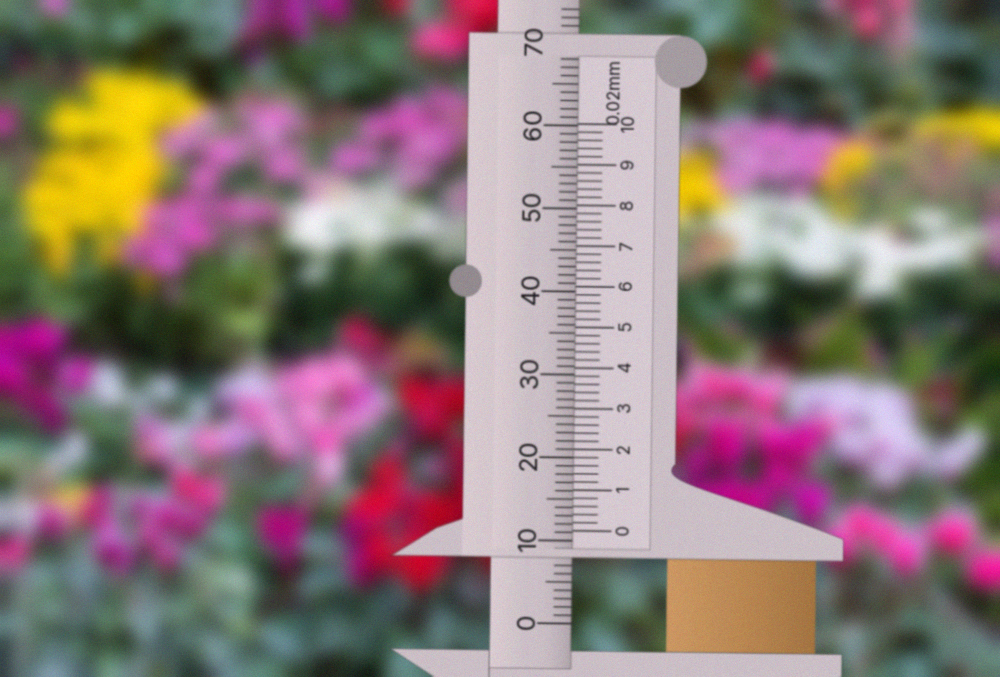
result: 11.2 mm
